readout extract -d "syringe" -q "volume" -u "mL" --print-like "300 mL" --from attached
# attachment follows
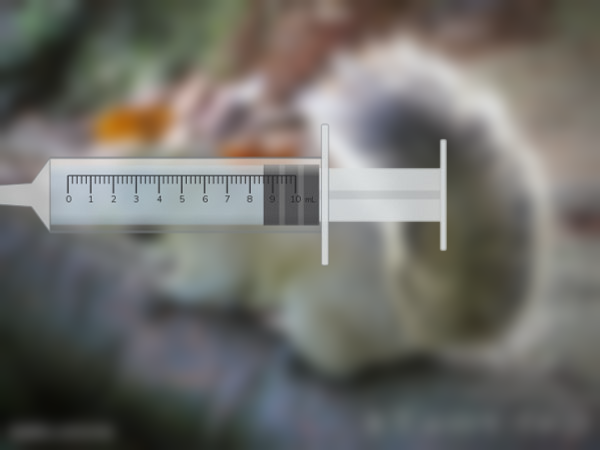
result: 8.6 mL
